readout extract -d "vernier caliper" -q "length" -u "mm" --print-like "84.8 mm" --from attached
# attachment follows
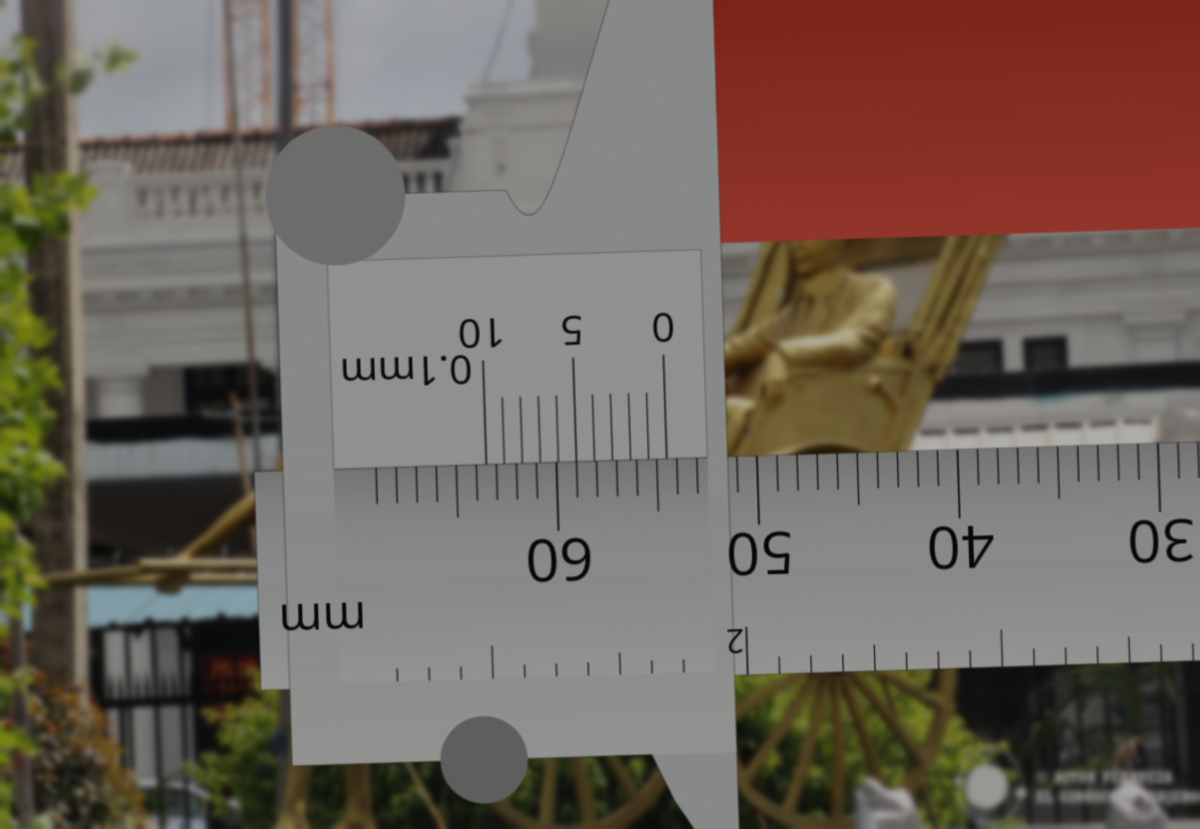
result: 54.5 mm
